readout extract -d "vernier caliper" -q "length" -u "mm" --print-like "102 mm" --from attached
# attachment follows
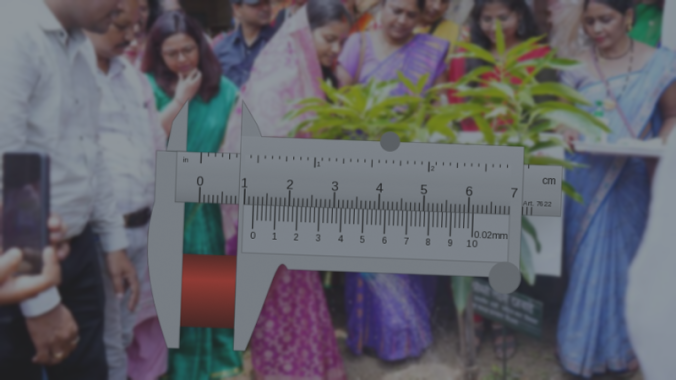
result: 12.0 mm
